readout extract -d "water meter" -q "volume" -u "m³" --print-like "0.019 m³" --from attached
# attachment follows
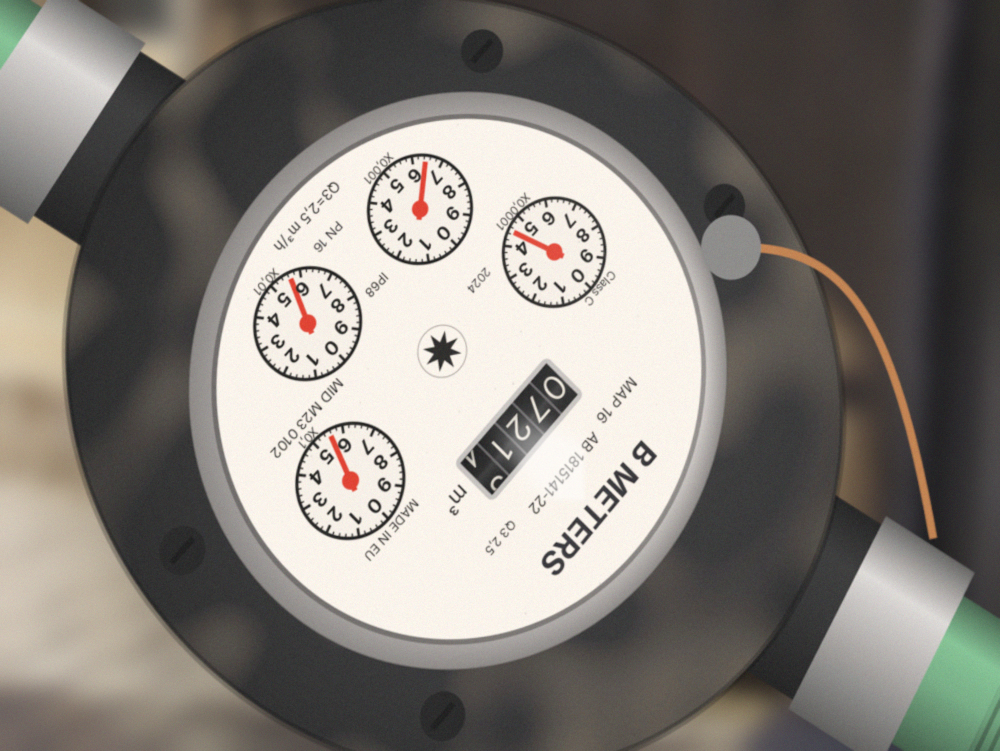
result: 7213.5564 m³
